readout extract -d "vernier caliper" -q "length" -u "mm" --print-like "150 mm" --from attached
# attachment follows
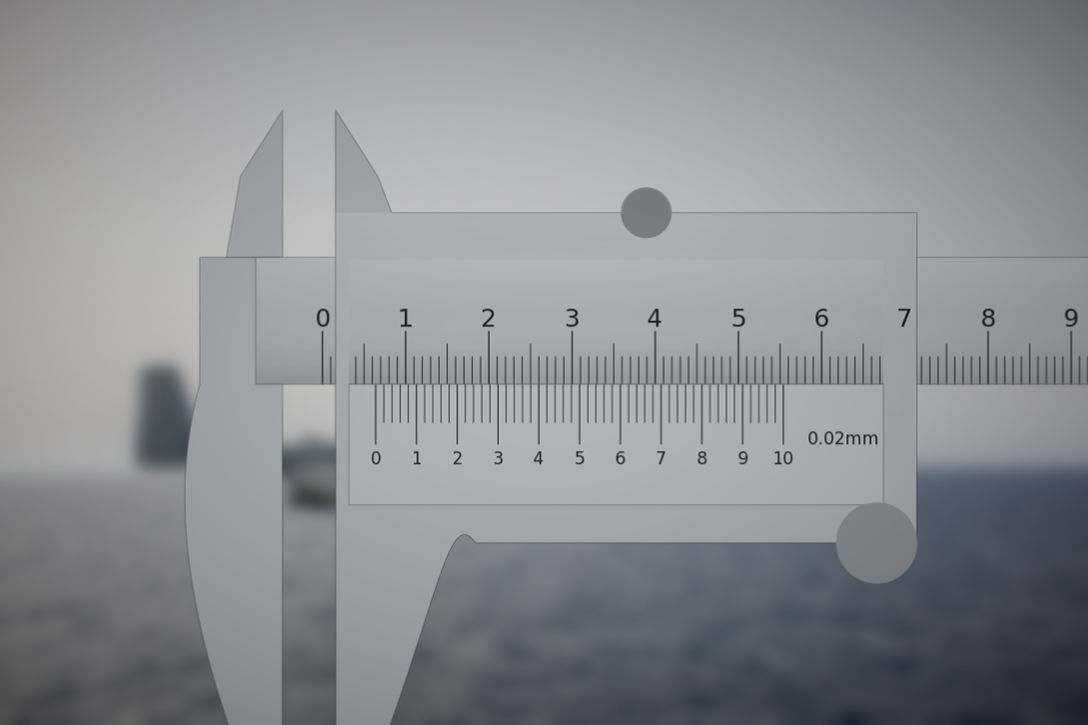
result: 6.4 mm
